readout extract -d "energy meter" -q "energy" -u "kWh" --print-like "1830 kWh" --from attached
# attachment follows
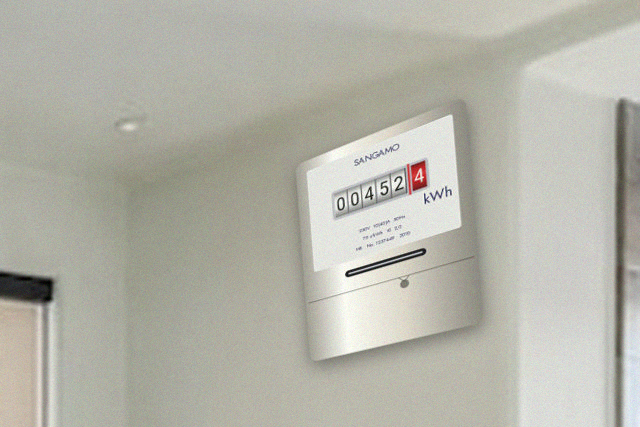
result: 452.4 kWh
